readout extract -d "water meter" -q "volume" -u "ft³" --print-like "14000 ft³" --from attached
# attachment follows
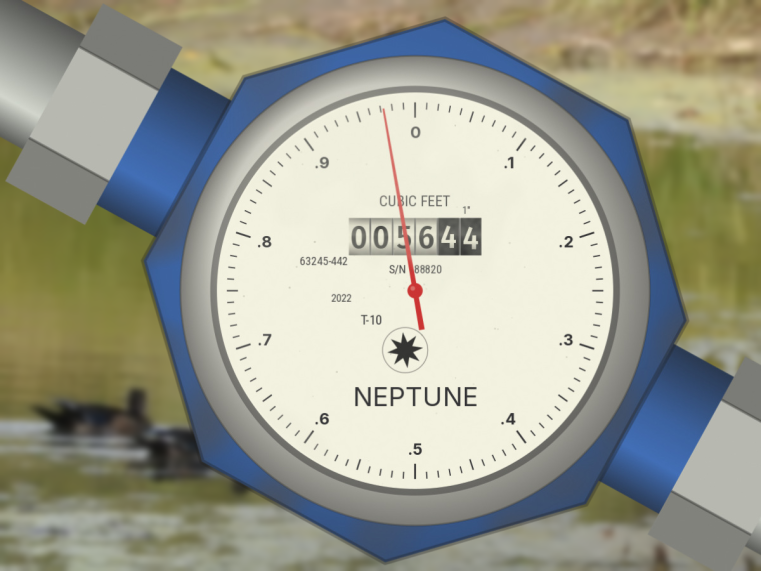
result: 5643.97 ft³
